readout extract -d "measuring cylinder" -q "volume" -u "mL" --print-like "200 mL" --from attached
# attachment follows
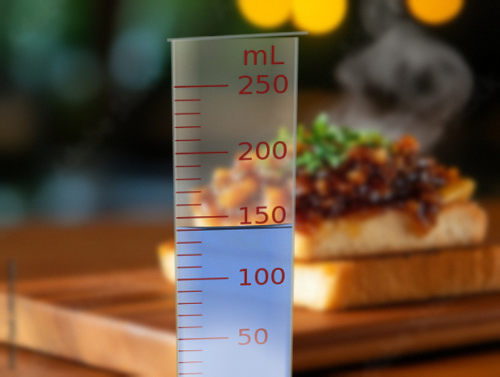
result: 140 mL
